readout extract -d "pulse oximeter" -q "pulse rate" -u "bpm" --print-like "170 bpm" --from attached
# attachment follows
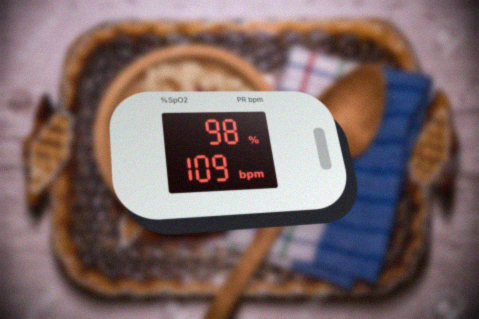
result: 109 bpm
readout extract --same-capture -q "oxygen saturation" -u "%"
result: 98 %
